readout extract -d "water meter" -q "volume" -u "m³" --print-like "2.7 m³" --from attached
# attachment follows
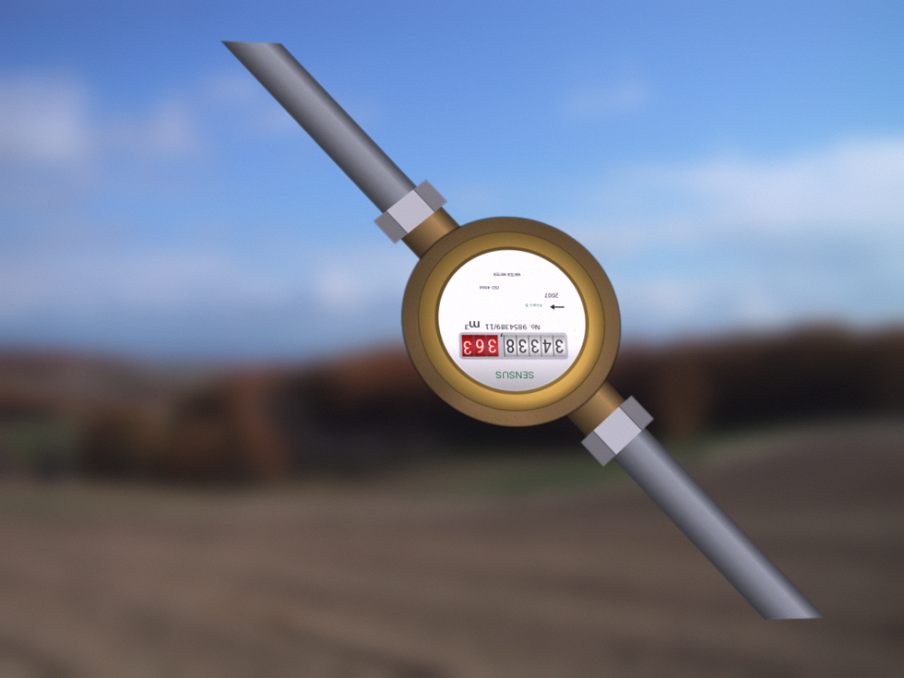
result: 34338.363 m³
